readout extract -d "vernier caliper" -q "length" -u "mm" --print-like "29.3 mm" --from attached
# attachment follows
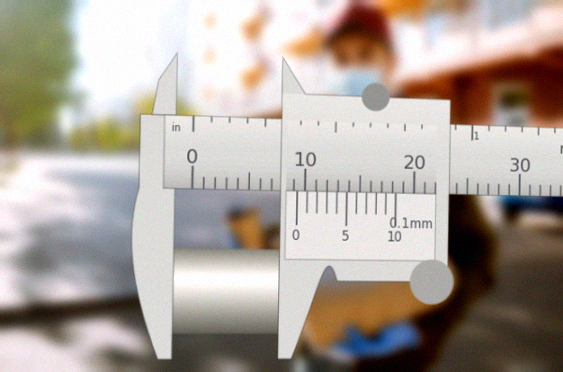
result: 9.3 mm
